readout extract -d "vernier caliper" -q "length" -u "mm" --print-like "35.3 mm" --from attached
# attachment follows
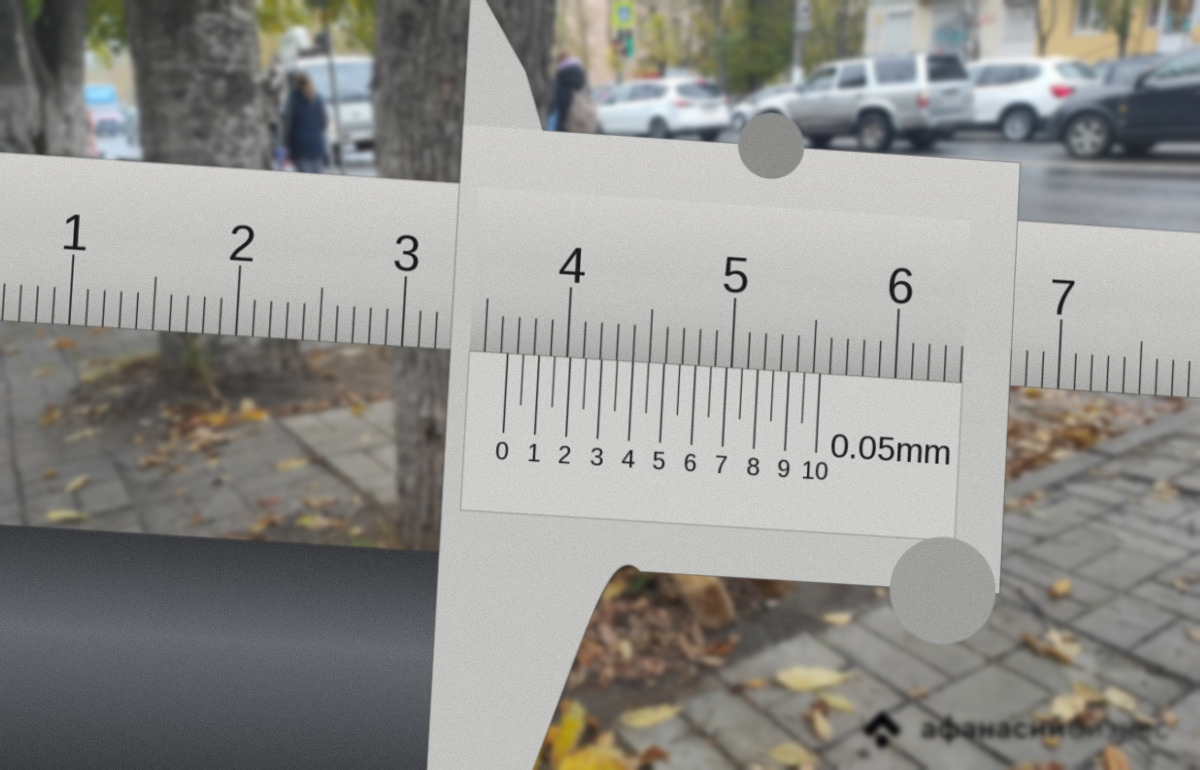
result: 36.4 mm
